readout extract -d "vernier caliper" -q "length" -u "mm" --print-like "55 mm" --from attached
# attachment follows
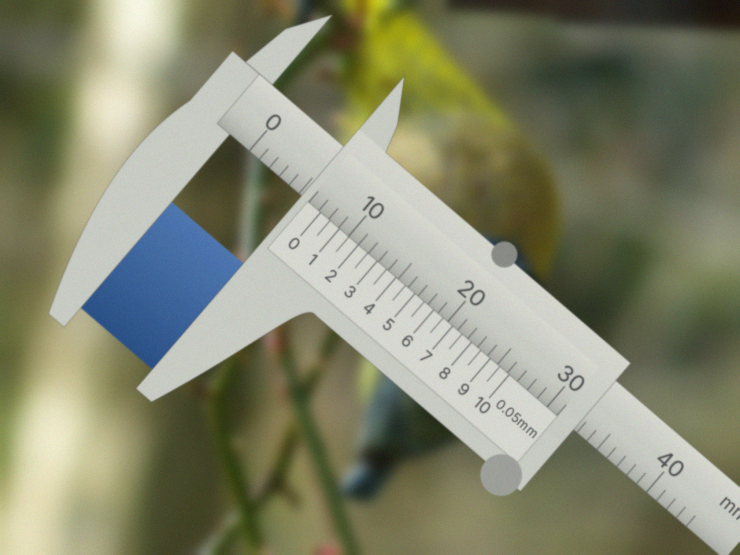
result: 7.2 mm
